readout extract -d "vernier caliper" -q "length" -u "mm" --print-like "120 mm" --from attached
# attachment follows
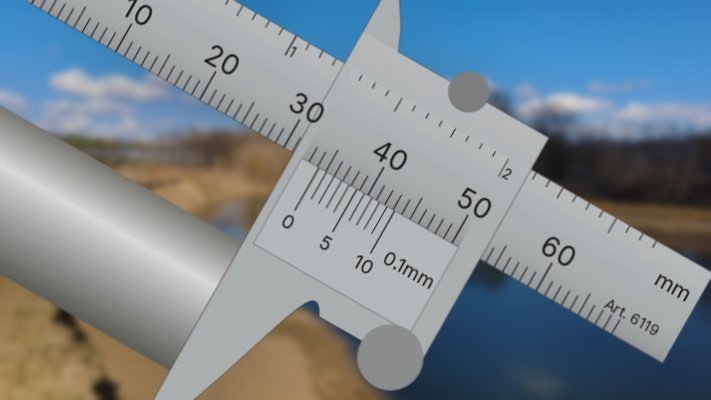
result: 34.2 mm
